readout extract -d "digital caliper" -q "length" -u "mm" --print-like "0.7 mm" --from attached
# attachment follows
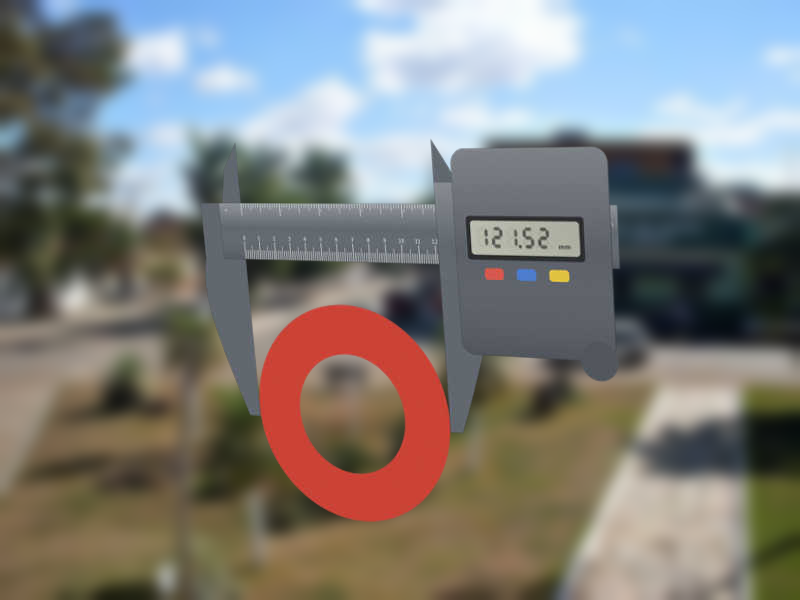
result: 121.52 mm
